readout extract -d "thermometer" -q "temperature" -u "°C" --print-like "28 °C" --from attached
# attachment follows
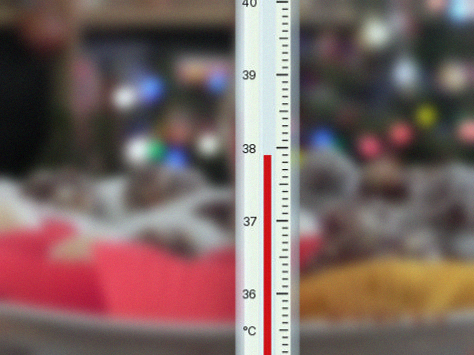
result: 37.9 °C
